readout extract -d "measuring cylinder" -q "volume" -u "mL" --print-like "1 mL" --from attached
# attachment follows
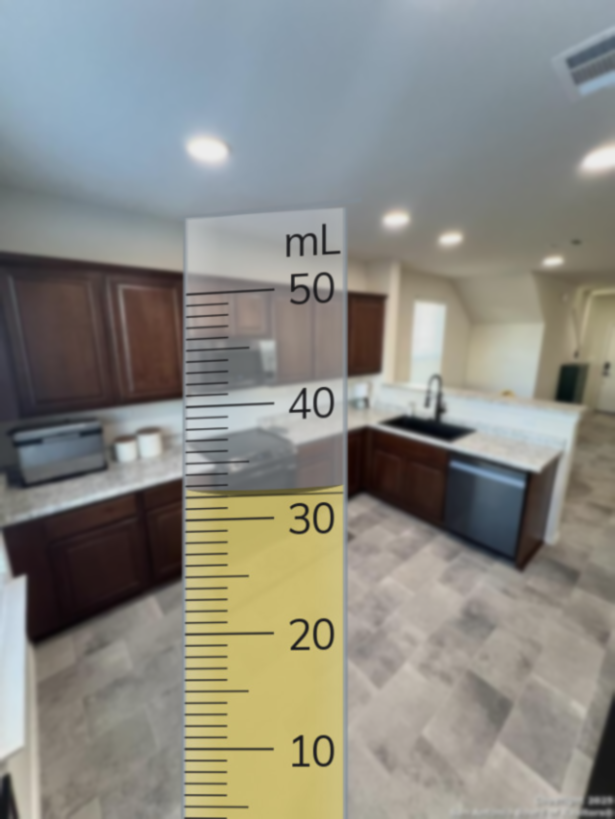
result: 32 mL
